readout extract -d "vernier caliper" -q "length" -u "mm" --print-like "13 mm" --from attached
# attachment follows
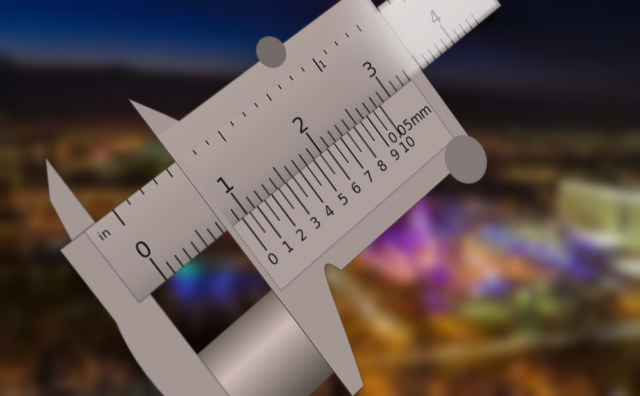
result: 9.4 mm
